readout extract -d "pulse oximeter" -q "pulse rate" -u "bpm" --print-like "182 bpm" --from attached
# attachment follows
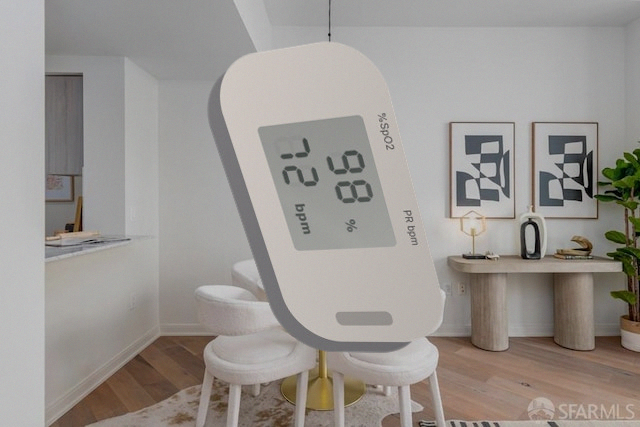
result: 72 bpm
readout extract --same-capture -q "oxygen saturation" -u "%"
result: 98 %
